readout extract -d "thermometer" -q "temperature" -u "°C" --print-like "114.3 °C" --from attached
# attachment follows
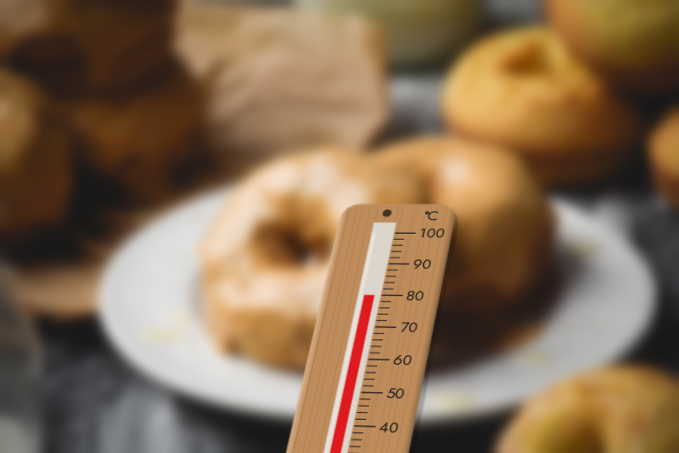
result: 80 °C
